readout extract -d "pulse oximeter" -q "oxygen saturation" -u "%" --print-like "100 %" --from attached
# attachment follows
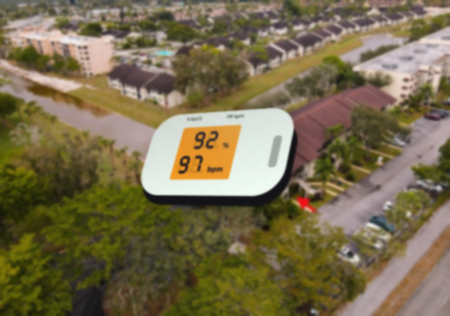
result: 92 %
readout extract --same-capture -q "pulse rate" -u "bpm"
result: 97 bpm
